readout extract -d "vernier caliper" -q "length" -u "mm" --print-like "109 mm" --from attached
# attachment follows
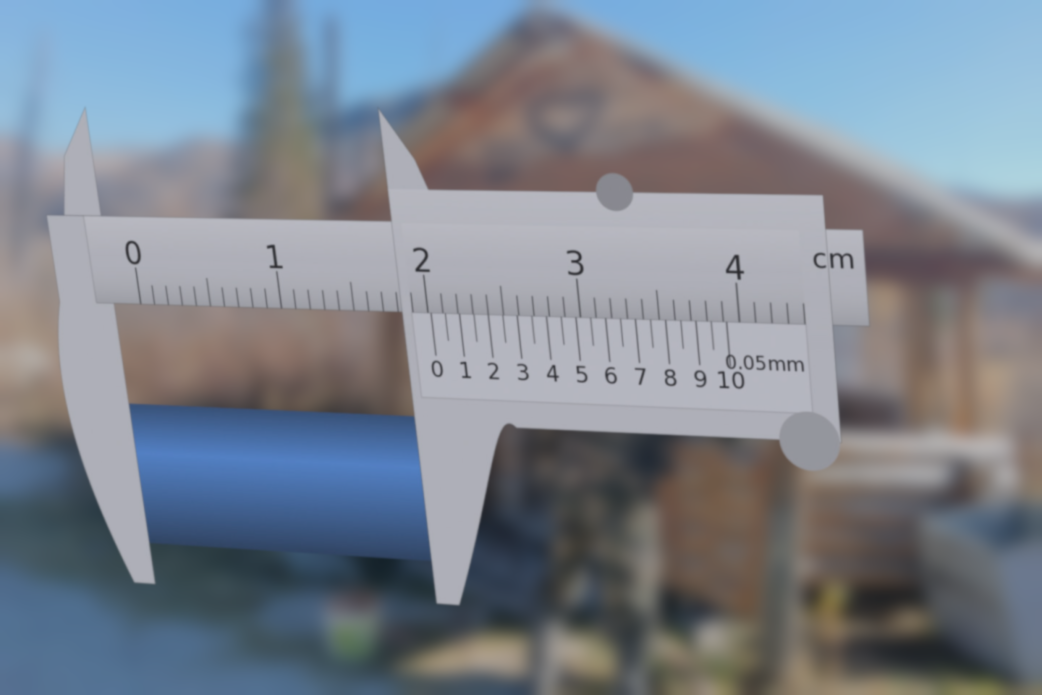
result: 20.2 mm
